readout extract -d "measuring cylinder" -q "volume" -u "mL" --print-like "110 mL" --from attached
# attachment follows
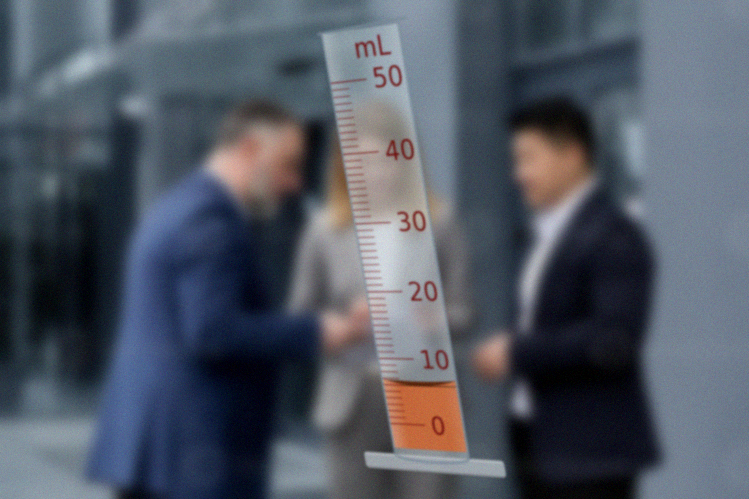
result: 6 mL
